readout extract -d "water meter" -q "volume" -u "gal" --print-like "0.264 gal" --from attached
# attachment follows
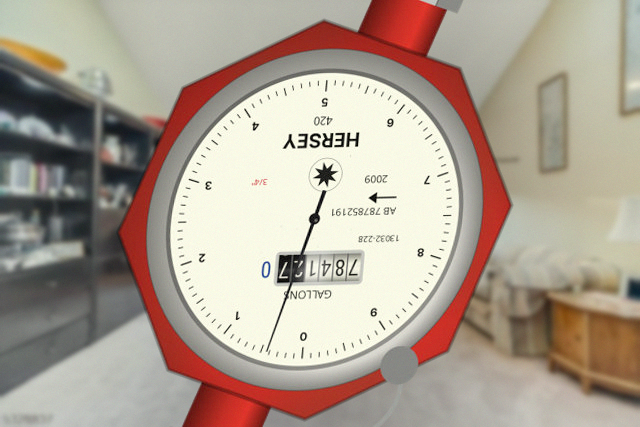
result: 7841270.4 gal
